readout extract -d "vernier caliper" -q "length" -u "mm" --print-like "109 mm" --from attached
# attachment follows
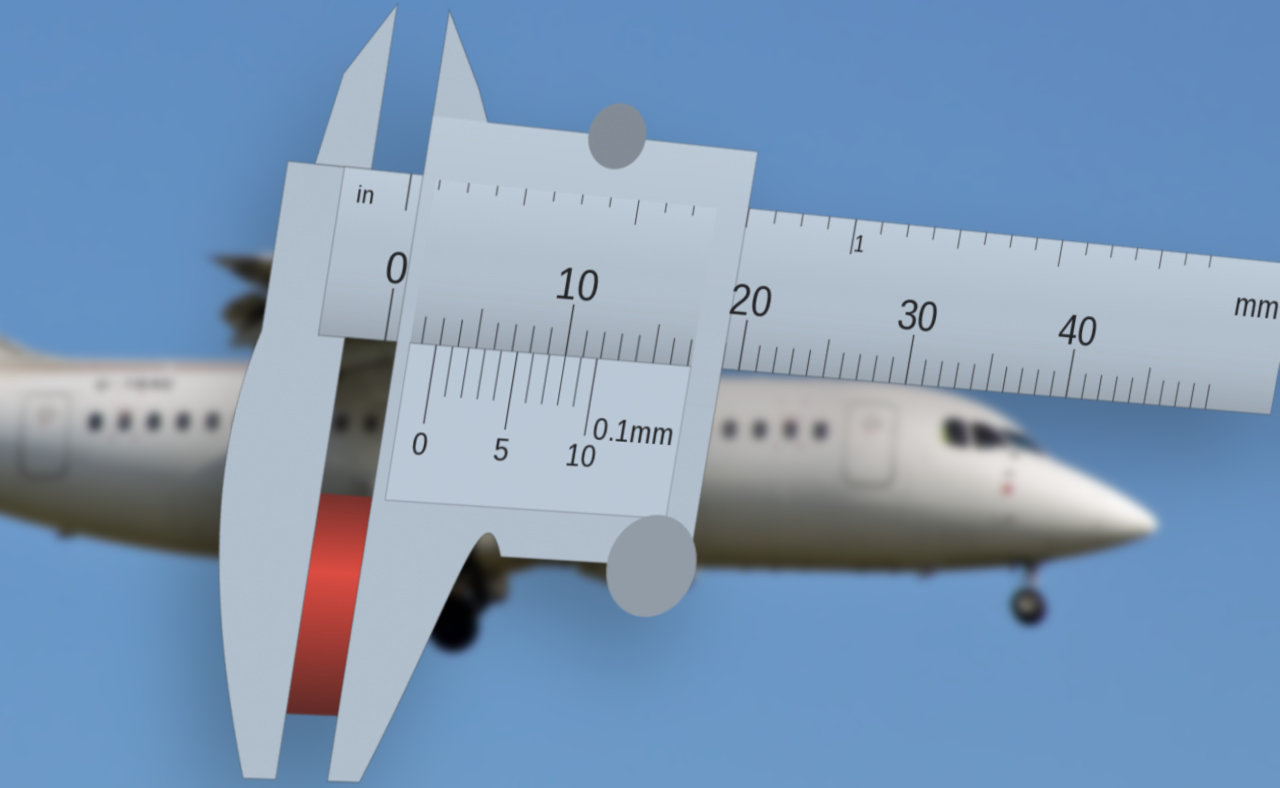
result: 2.8 mm
